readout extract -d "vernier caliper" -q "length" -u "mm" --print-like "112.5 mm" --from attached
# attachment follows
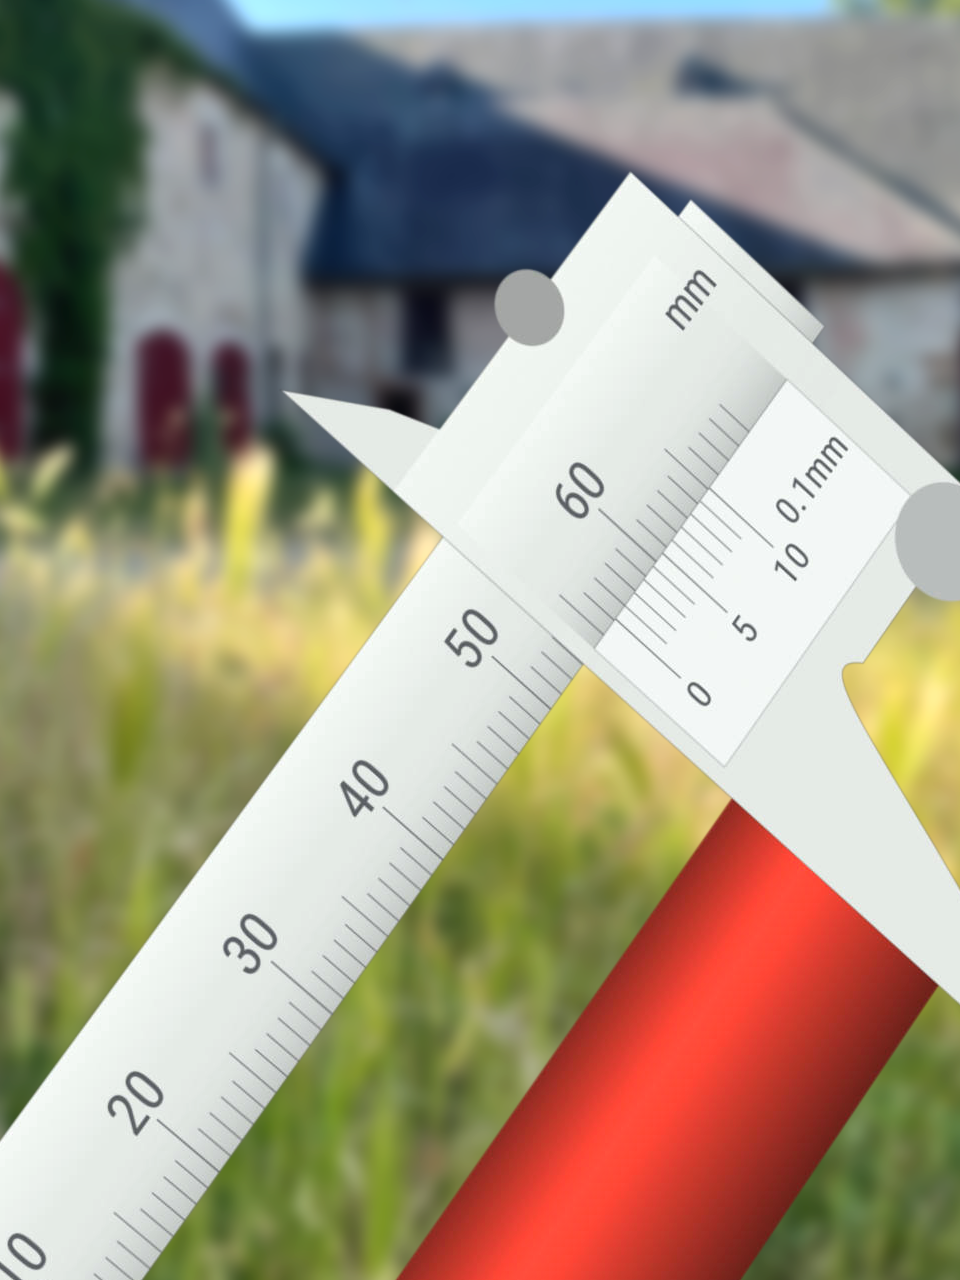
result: 56.1 mm
